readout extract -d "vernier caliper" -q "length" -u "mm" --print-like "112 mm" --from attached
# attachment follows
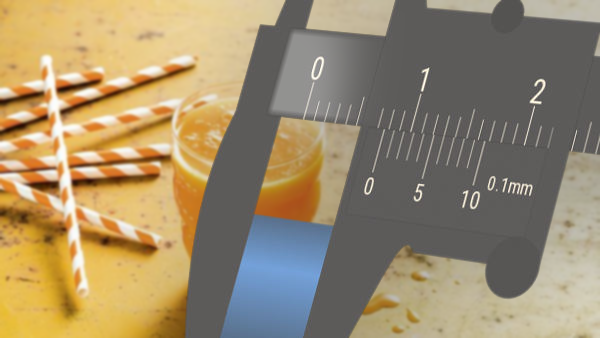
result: 7.6 mm
